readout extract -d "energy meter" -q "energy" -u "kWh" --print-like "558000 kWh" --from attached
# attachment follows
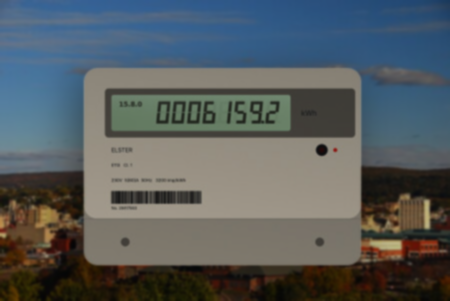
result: 6159.2 kWh
